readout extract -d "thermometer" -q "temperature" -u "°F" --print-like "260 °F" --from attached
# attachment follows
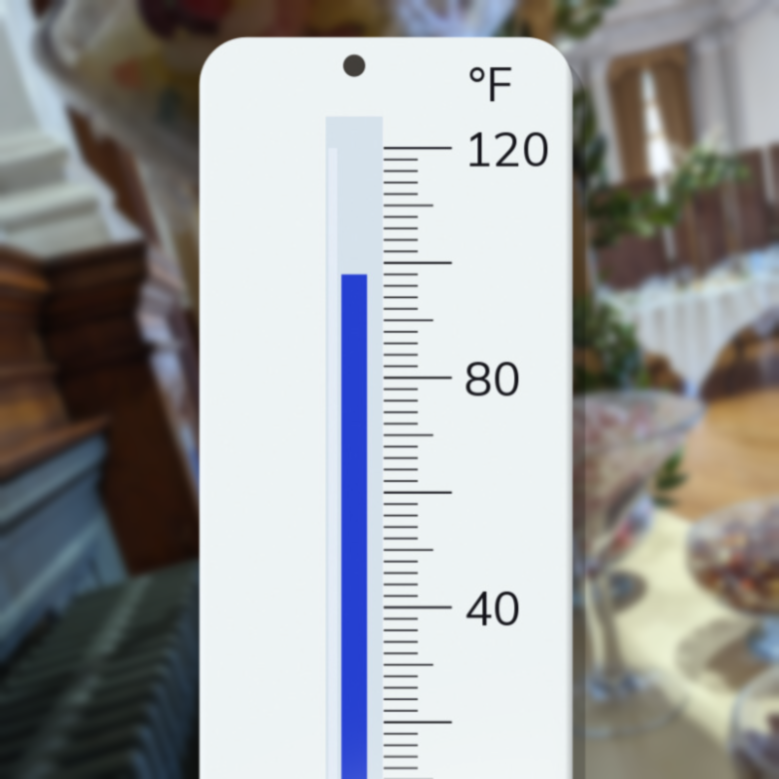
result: 98 °F
